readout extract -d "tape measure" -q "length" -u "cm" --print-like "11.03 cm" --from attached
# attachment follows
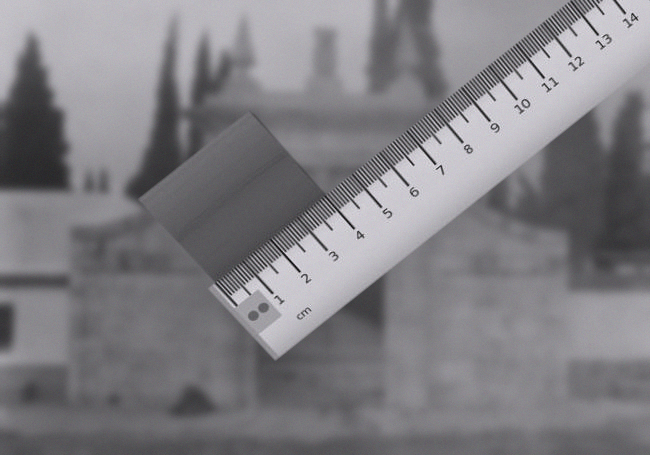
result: 4 cm
